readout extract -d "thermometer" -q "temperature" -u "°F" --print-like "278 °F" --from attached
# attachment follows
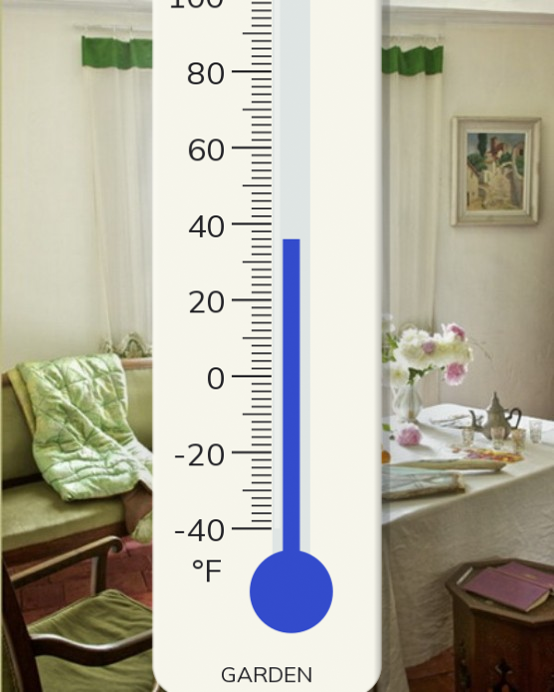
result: 36 °F
